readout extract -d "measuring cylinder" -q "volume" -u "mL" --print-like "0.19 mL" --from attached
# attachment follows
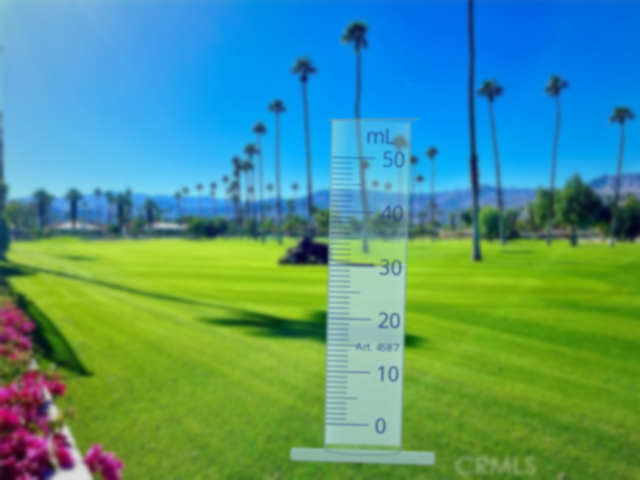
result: 30 mL
